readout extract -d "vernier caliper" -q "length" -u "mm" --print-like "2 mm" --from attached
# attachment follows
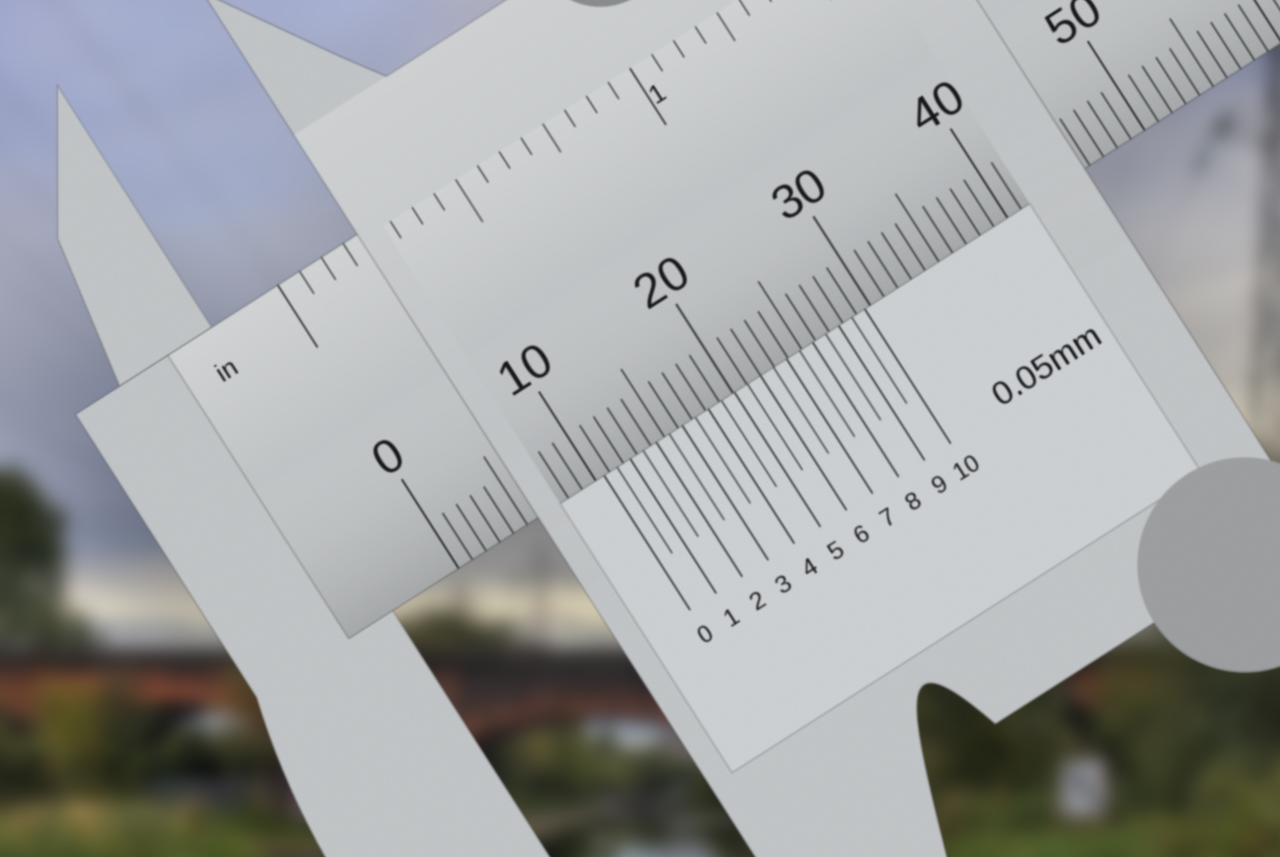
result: 10.6 mm
